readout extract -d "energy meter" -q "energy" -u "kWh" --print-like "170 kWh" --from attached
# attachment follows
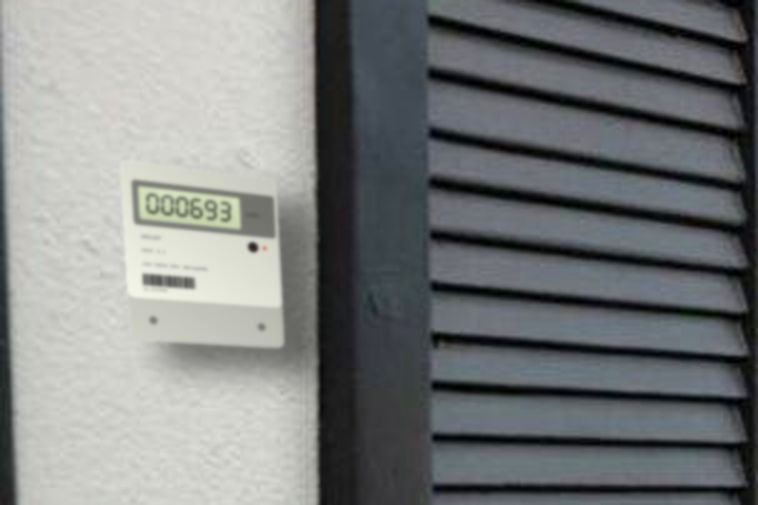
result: 693 kWh
